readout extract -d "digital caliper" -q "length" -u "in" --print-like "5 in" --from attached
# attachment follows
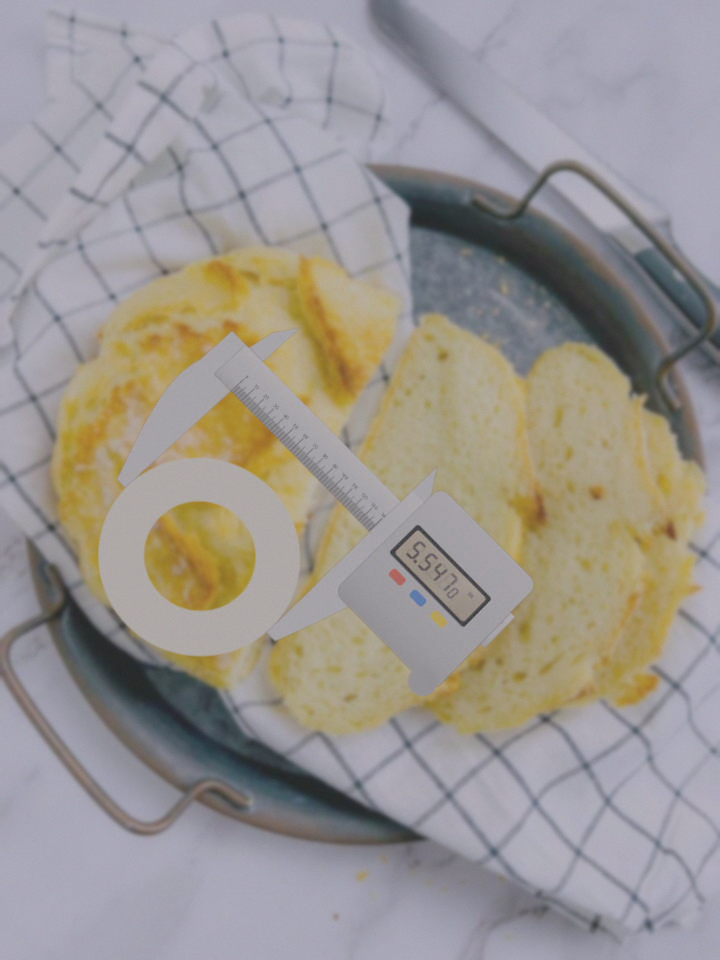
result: 5.5470 in
